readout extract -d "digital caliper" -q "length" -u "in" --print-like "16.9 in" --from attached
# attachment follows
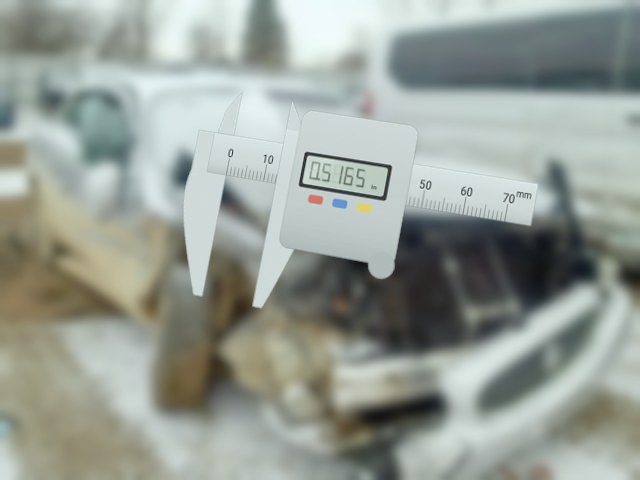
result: 0.5165 in
